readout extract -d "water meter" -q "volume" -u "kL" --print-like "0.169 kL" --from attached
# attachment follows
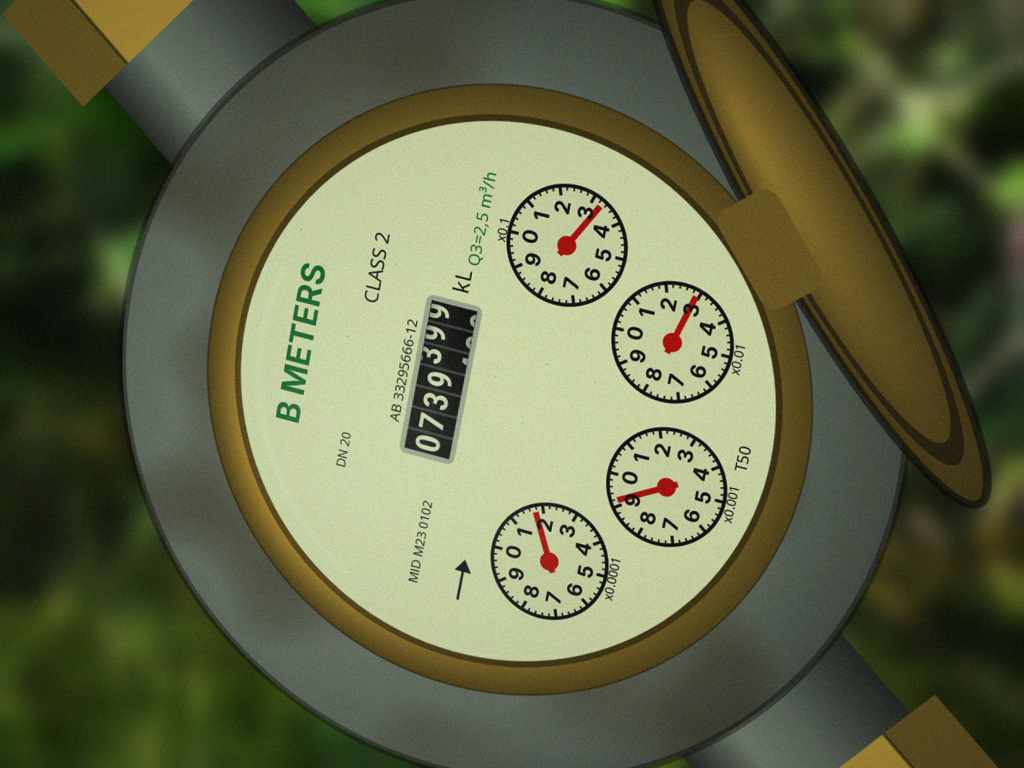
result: 739399.3291 kL
